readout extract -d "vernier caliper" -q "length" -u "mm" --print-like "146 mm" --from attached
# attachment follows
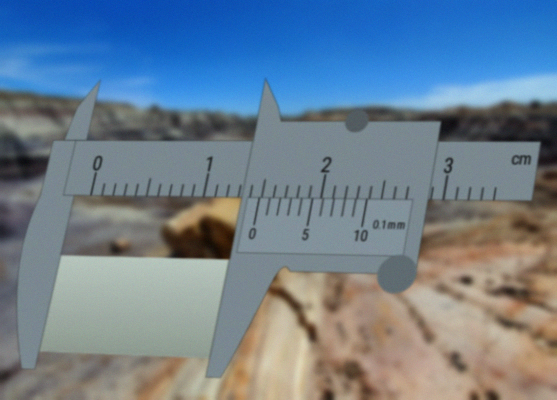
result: 14.8 mm
